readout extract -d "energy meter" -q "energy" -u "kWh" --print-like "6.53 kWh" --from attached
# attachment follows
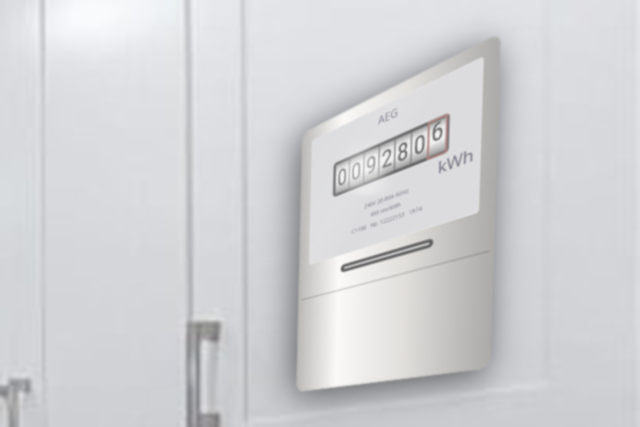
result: 9280.6 kWh
